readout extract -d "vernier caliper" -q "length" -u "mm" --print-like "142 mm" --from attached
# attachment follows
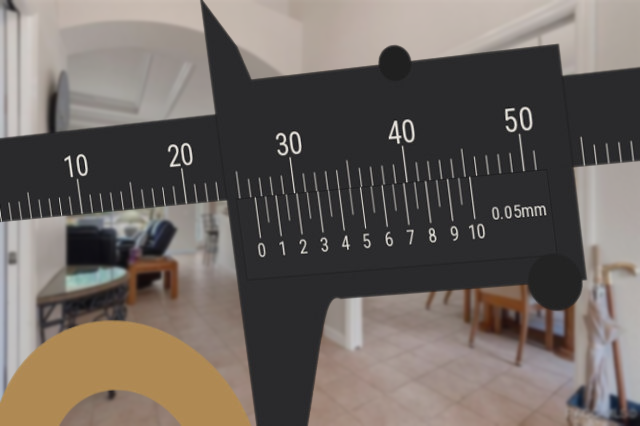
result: 26.4 mm
